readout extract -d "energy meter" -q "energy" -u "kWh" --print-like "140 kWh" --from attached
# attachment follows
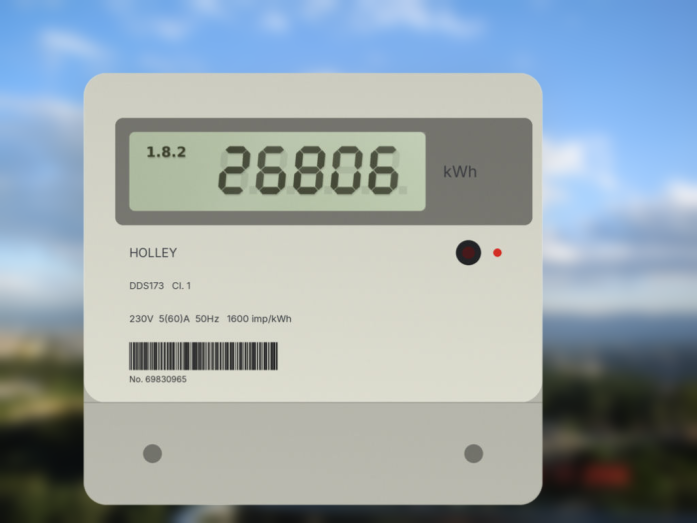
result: 26806 kWh
